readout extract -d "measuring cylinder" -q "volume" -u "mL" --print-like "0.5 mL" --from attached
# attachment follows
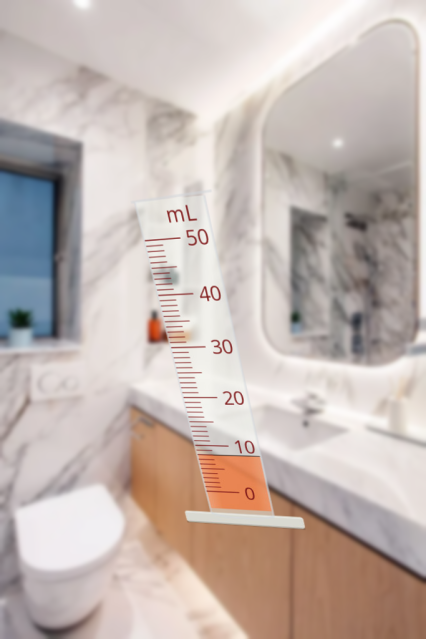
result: 8 mL
